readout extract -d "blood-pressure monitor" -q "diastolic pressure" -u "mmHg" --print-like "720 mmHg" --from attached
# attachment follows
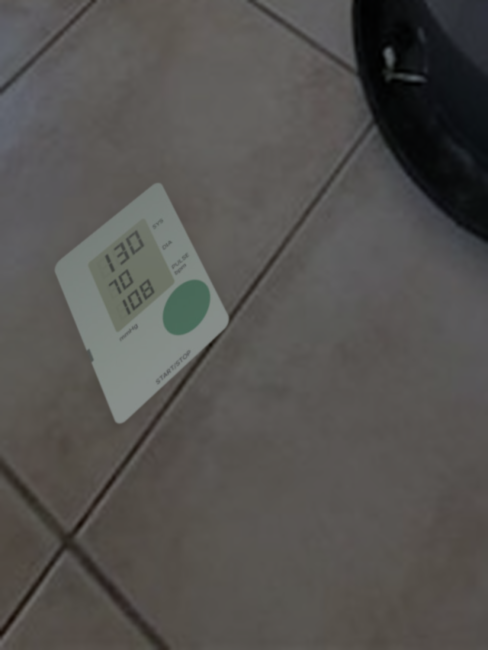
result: 70 mmHg
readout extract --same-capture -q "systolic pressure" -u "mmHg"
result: 130 mmHg
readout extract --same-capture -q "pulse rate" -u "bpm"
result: 108 bpm
